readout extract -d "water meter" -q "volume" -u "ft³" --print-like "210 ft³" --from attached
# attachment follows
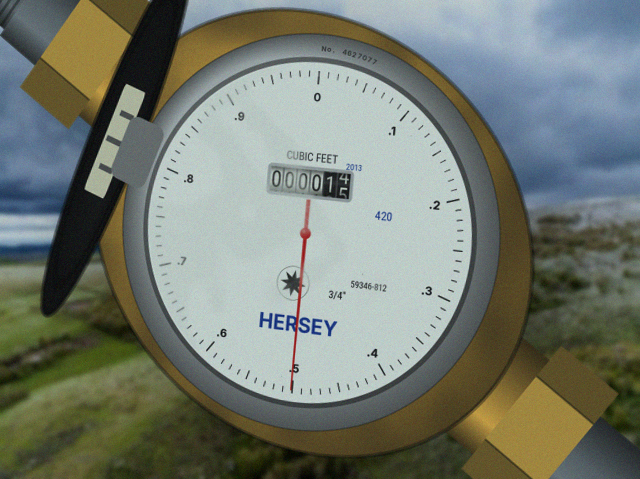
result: 14.50 ft³
